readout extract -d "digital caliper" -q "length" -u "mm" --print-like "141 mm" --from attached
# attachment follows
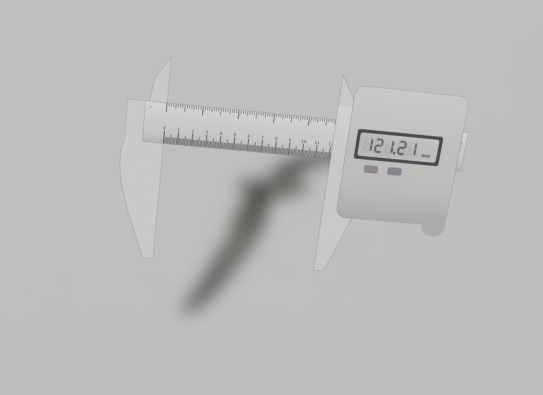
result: 121.21 mm
